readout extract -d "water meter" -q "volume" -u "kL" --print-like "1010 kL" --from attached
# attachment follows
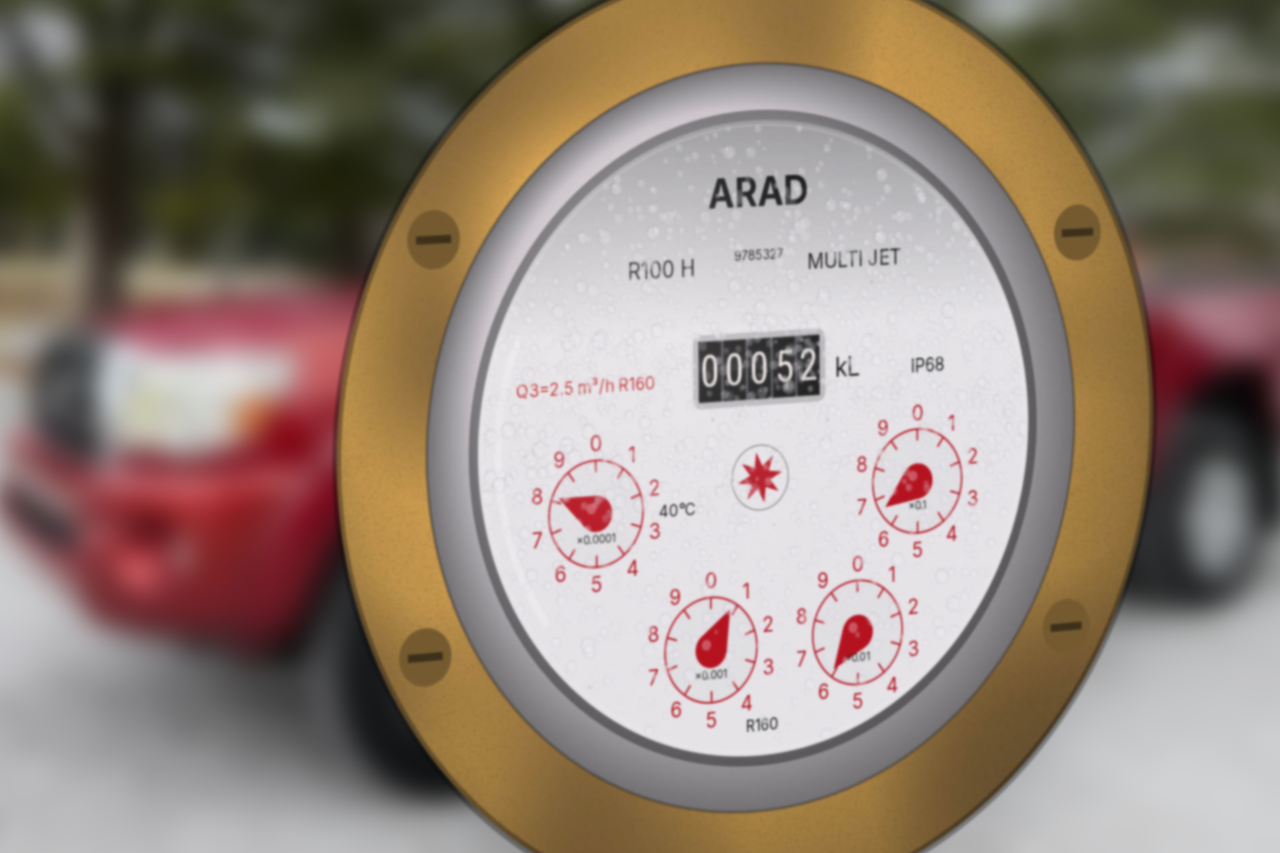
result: 52.6608 kL
